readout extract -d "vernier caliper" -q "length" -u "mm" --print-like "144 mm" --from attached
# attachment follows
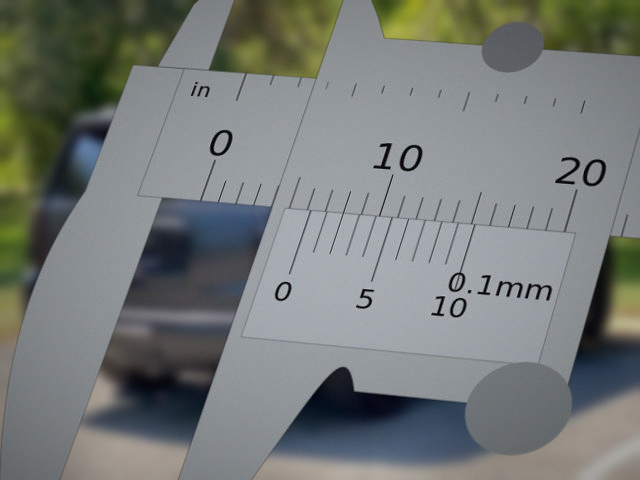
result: 6.2 mm
